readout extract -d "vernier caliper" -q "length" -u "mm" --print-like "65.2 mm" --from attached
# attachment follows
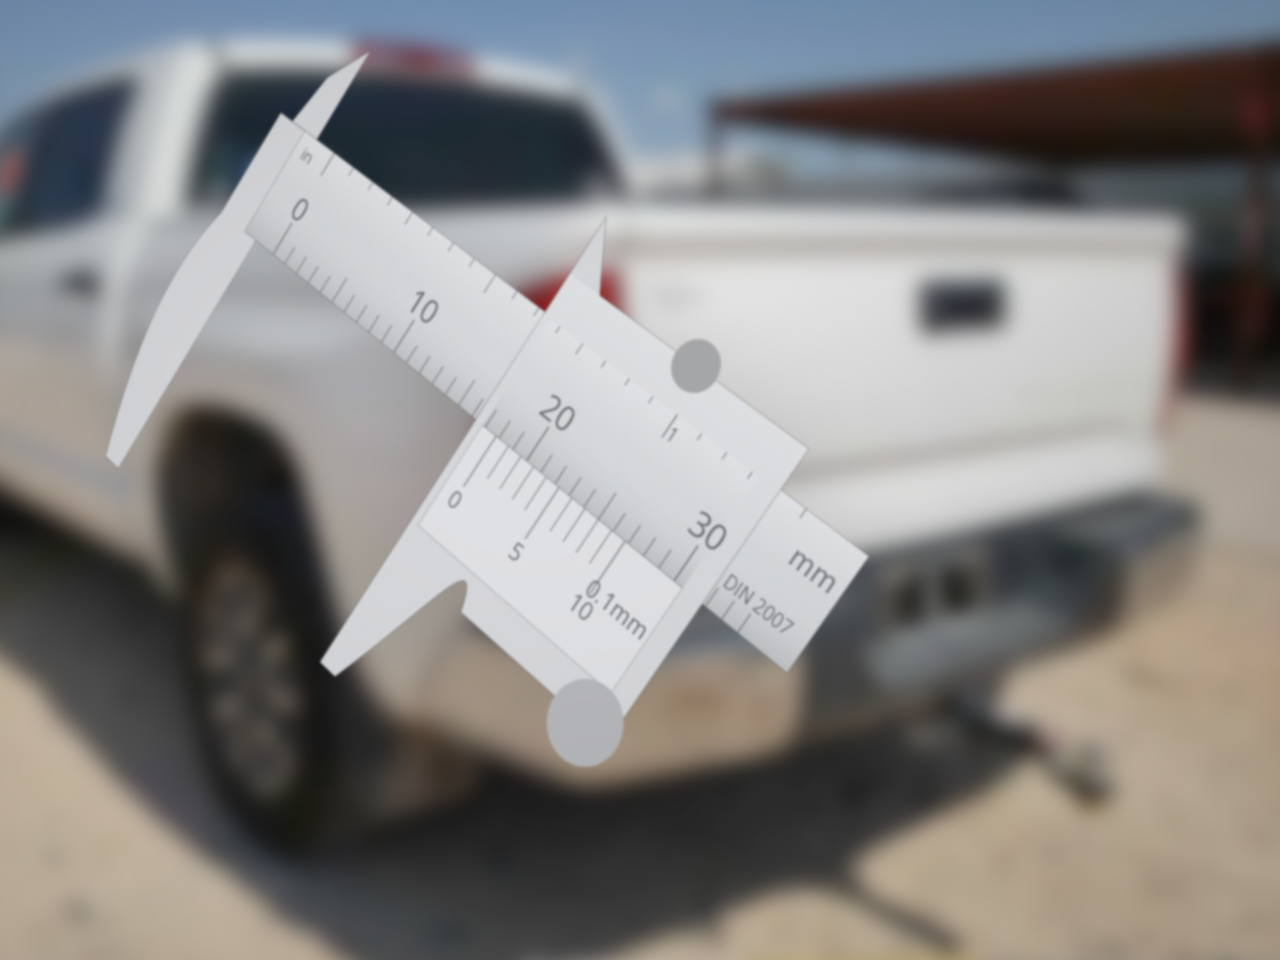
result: 17.8 mm
